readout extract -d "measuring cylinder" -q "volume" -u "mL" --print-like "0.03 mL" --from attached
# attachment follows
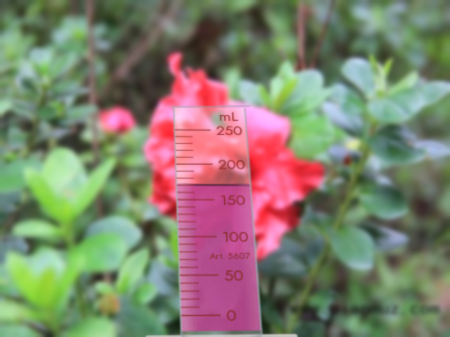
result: 170 mL
